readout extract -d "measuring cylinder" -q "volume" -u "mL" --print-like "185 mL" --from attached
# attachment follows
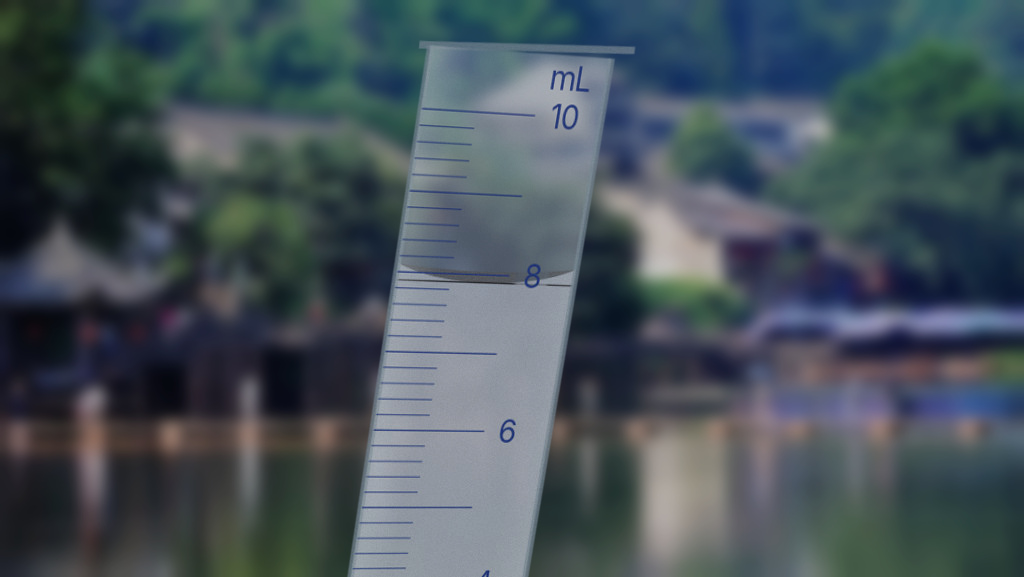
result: 7.9 mL
